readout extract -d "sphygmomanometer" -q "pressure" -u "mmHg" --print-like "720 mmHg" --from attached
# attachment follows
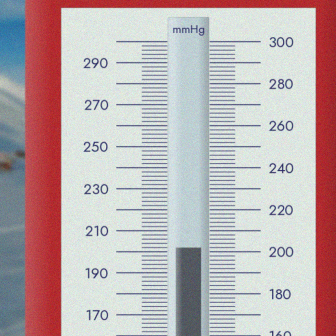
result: 202 mmHg
